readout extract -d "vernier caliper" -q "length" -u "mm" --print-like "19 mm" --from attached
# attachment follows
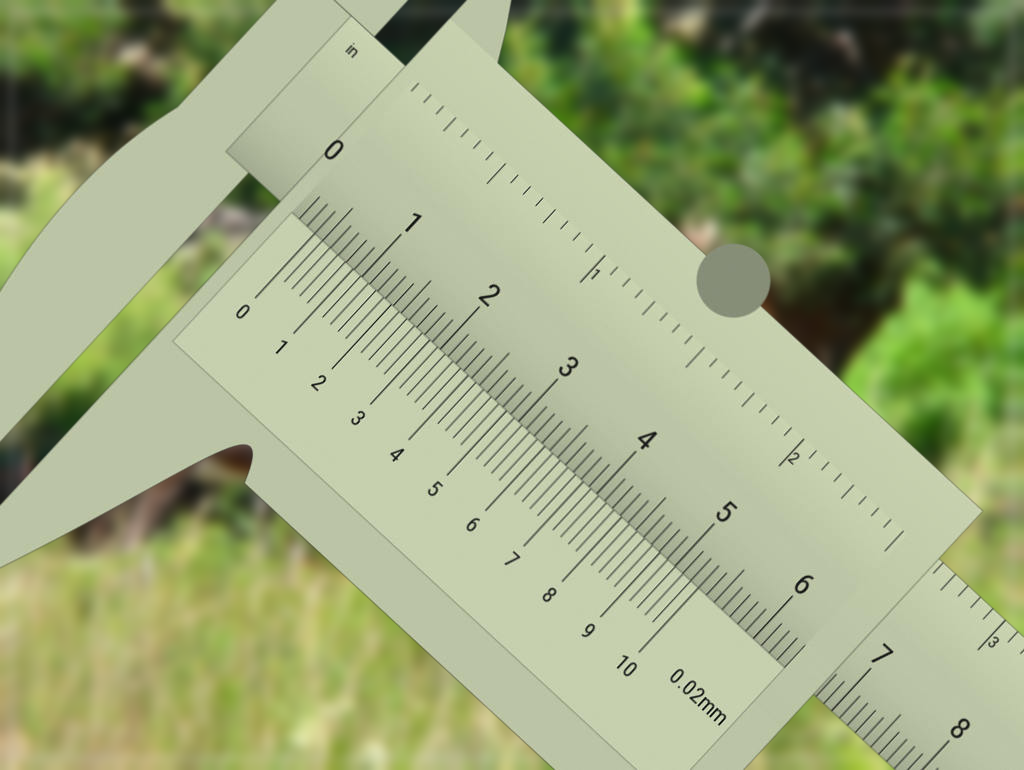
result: 4.0 mm
